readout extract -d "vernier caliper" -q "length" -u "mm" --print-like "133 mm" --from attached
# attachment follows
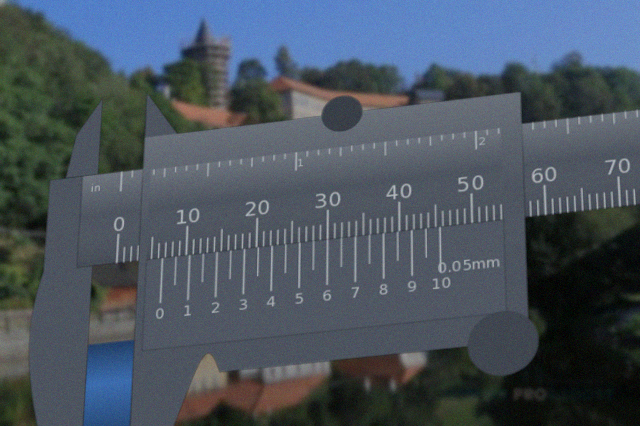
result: 6.6 mm
